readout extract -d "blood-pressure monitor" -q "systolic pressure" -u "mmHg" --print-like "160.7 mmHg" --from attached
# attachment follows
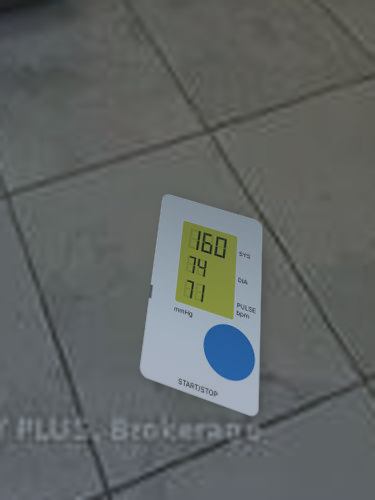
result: 160 mmHg
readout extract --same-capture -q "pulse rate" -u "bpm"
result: 71 bpm
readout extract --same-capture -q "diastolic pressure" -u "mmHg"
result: 74 mmHg
